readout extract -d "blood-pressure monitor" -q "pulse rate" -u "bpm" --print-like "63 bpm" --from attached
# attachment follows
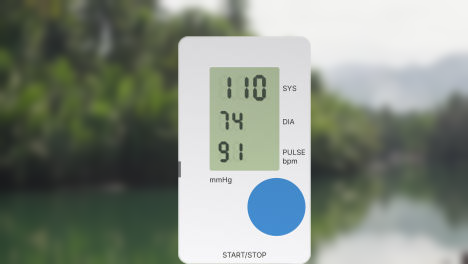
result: 91 bpm
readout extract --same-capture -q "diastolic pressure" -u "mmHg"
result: 74 mmHg
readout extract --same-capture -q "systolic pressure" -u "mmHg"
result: 110 mmHg
